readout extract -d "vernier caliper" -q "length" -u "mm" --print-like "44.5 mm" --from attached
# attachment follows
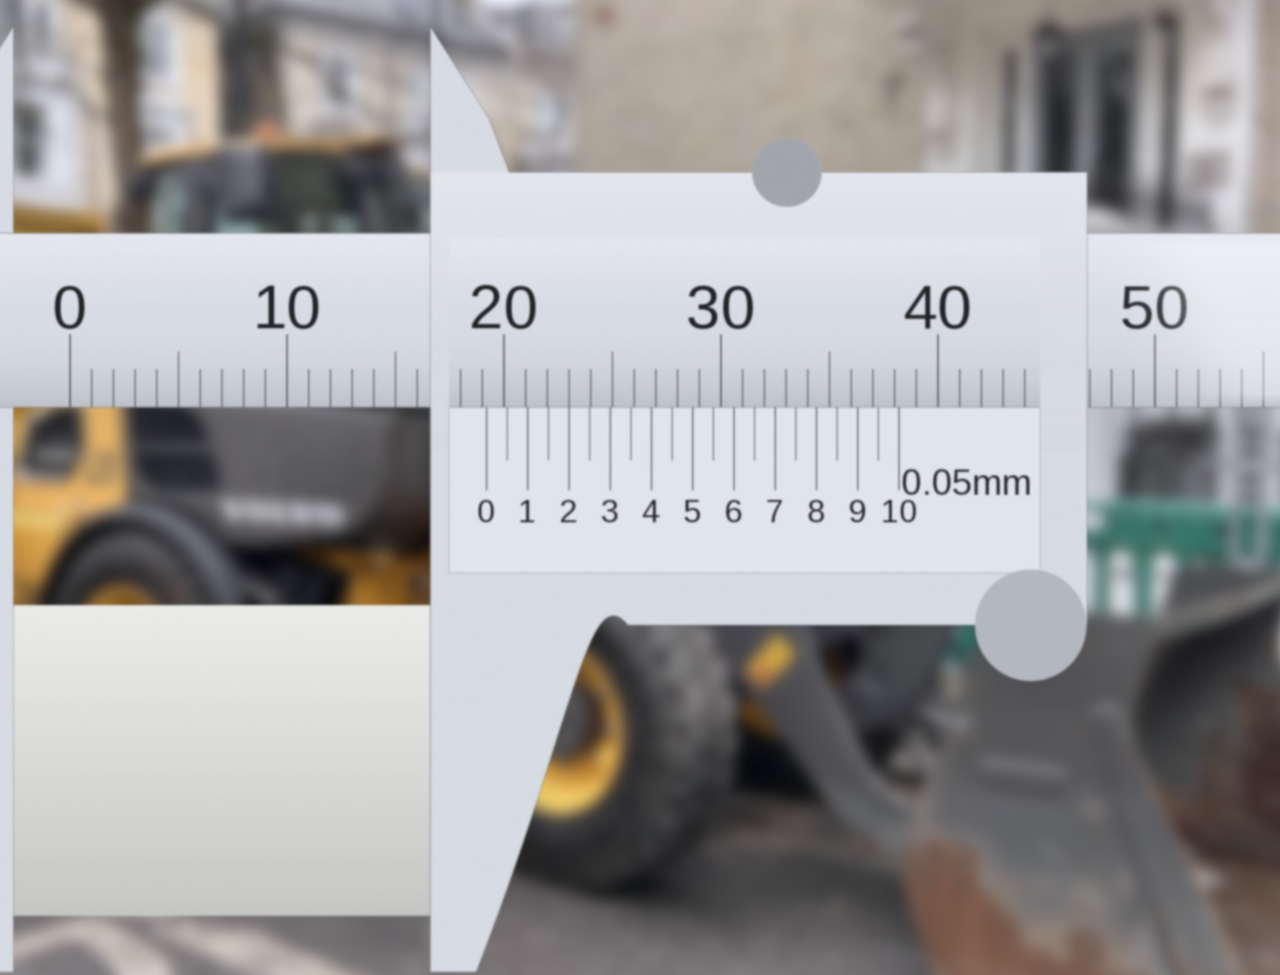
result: 19.2 mm
